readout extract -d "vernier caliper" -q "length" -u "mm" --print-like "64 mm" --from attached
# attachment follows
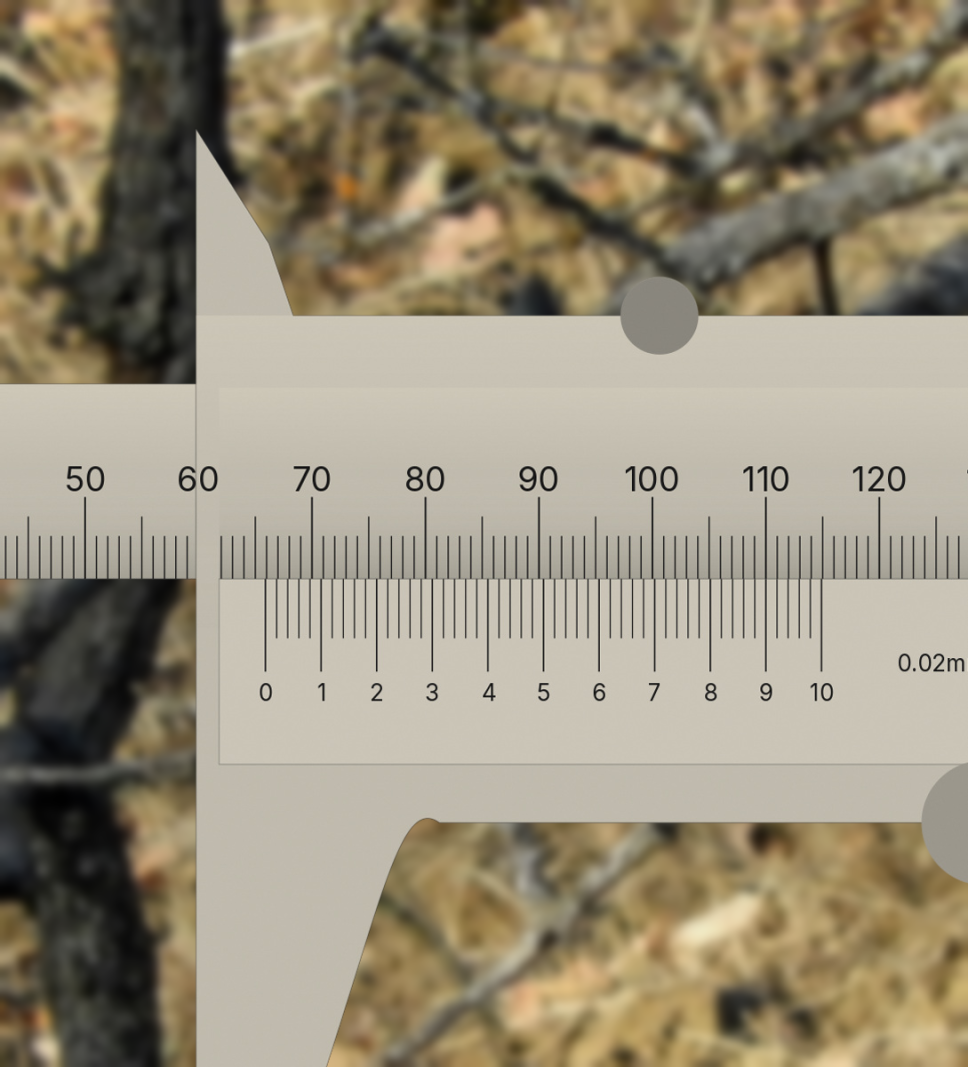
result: 65.9 mm
